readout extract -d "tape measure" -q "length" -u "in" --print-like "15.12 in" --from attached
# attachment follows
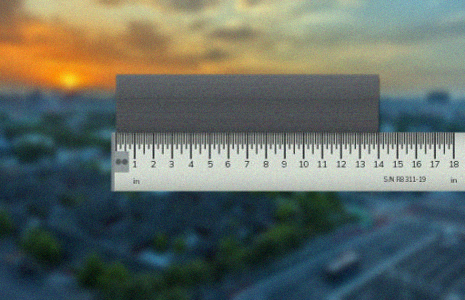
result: 14 in
